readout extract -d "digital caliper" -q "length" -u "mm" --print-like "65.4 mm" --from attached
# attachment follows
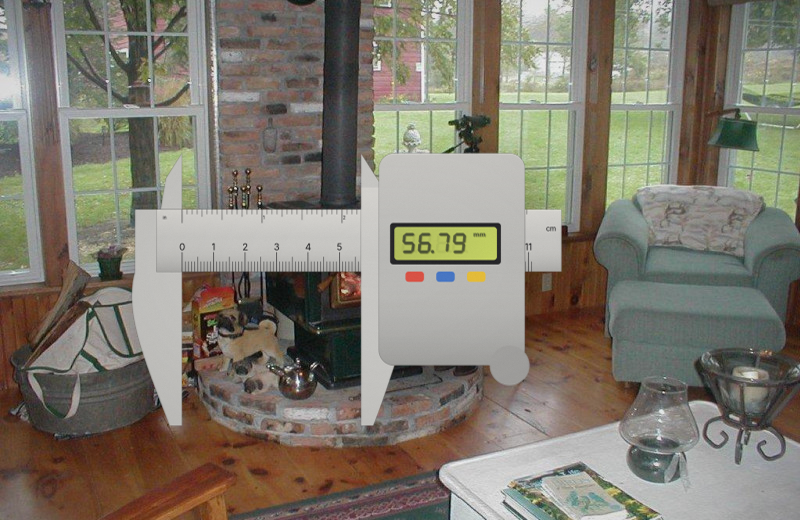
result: 56.79 mm
